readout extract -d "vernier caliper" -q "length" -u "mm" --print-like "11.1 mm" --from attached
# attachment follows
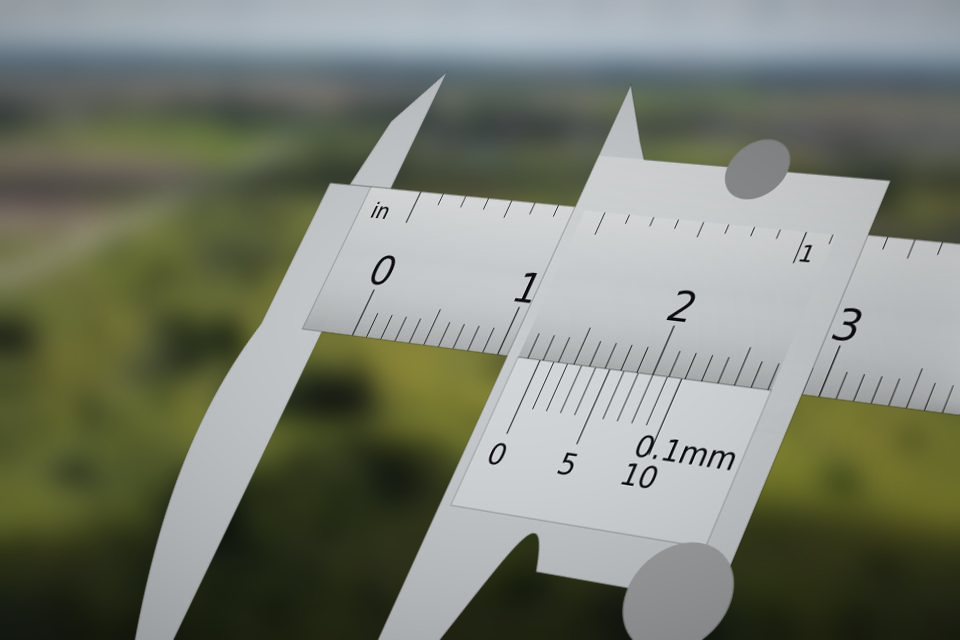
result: 12.8 mm
